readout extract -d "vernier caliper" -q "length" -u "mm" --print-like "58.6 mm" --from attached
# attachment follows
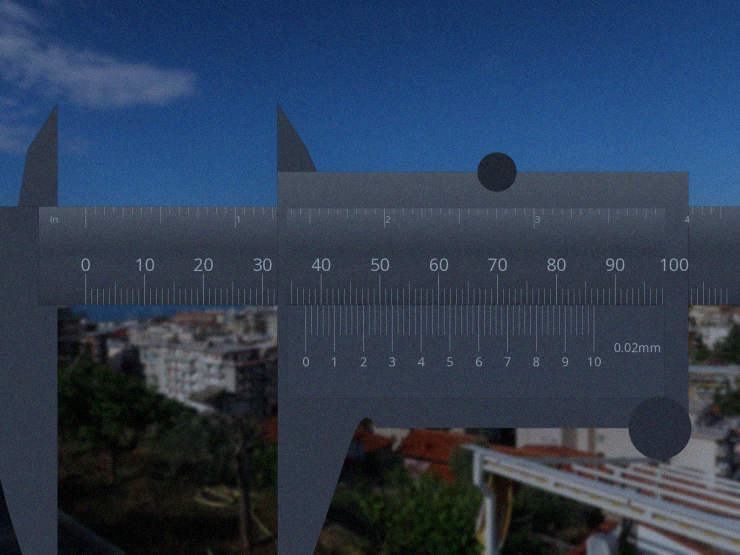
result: 37.4 mm
